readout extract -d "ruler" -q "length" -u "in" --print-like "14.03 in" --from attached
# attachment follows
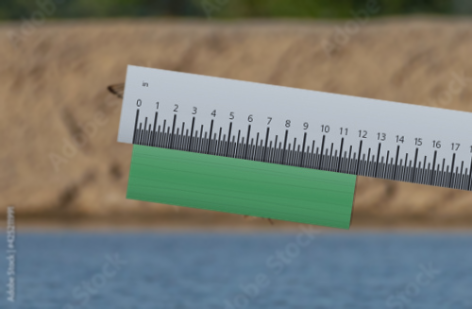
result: 12 in
